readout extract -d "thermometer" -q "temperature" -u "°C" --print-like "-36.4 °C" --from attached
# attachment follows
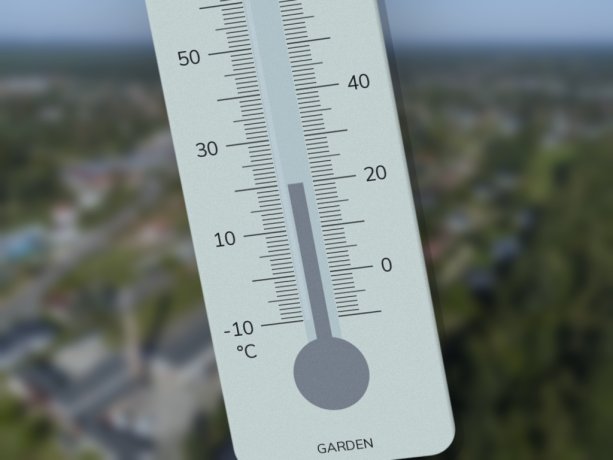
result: 20 °C
